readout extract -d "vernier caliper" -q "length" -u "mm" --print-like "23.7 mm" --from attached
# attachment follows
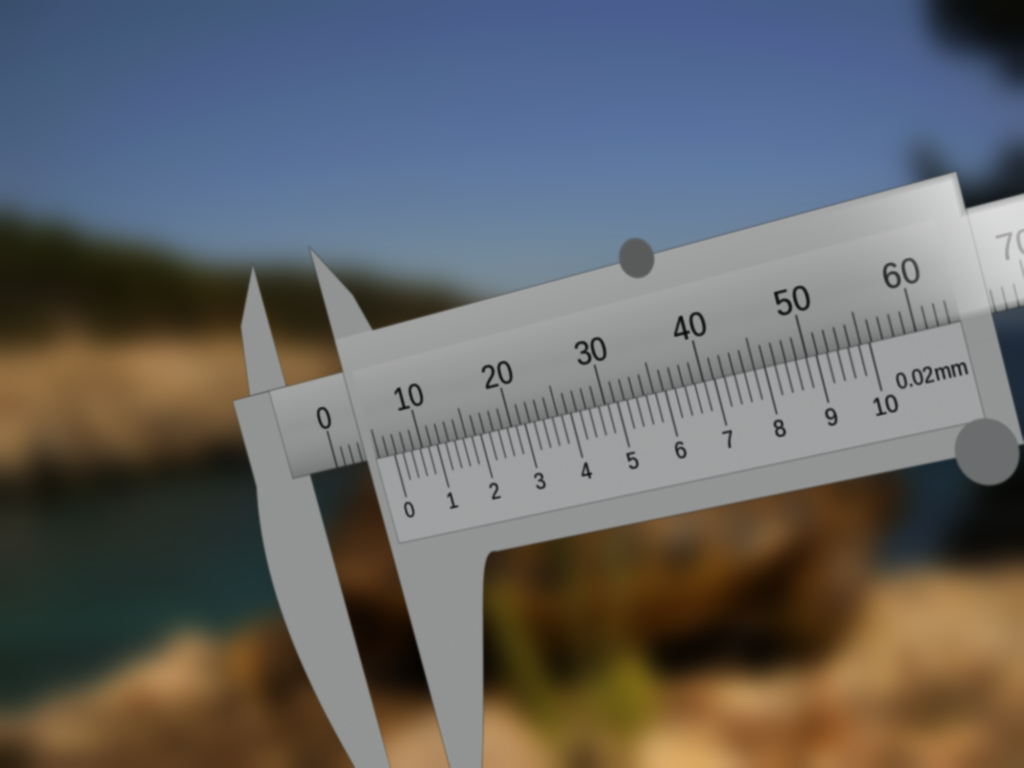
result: 6.8 mm
